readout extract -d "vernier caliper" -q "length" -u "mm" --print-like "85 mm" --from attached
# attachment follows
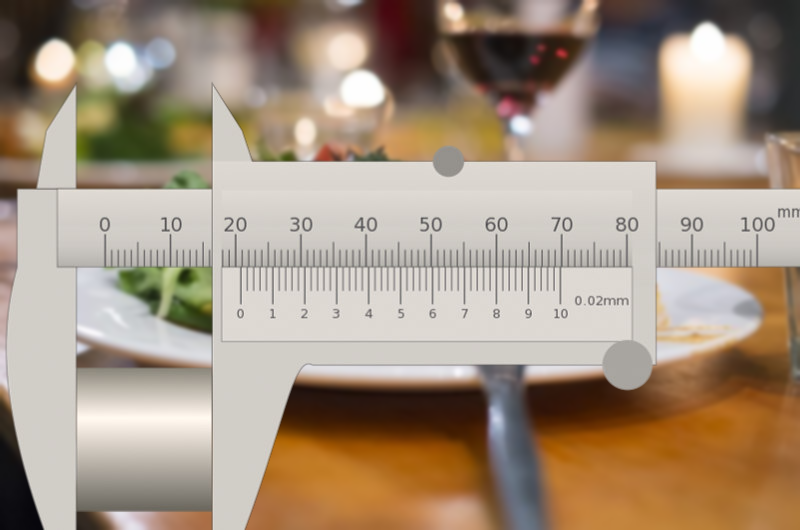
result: 20.8 mm
